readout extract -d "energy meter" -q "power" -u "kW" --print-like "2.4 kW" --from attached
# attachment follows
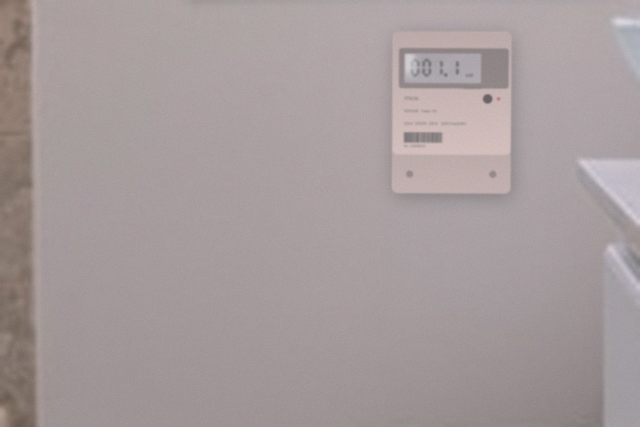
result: 1.1 kW
